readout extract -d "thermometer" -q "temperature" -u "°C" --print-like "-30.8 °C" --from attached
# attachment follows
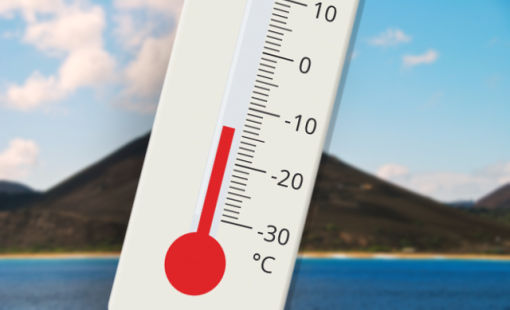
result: -14 °C
